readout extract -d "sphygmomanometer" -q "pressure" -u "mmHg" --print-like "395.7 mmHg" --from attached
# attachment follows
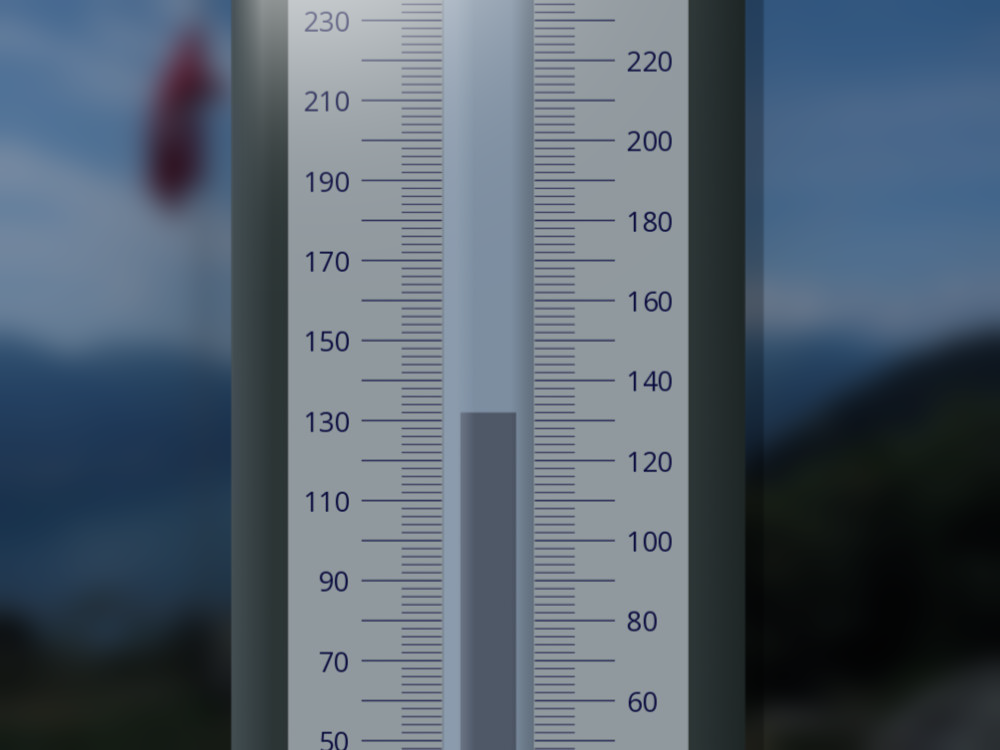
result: 132 mmHg
